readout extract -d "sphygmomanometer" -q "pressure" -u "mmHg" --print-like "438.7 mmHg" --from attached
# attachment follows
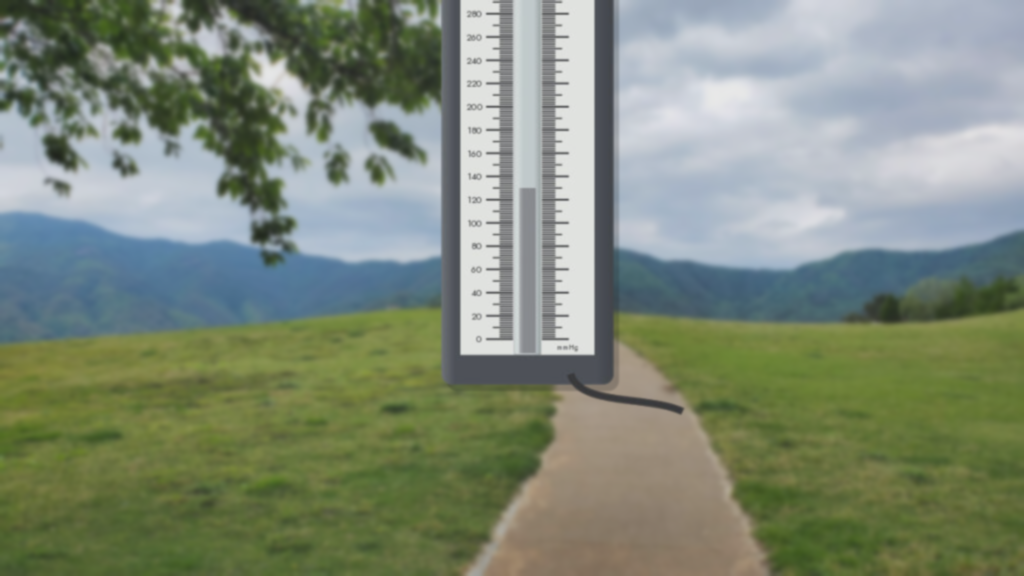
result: 130 mmHg
